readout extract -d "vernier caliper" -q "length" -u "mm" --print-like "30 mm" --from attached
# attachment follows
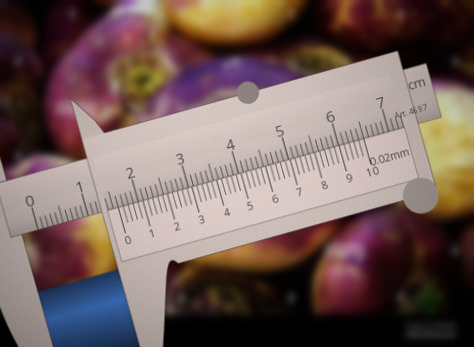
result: 16.0 mm
